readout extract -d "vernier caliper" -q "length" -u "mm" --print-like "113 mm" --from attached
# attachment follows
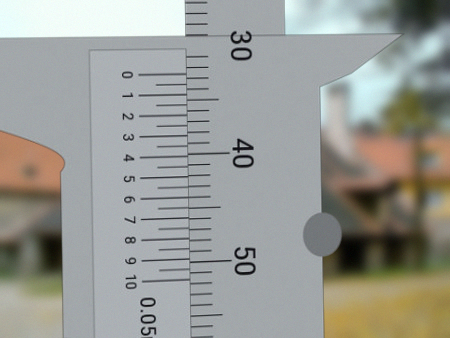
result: 32.6 mm
